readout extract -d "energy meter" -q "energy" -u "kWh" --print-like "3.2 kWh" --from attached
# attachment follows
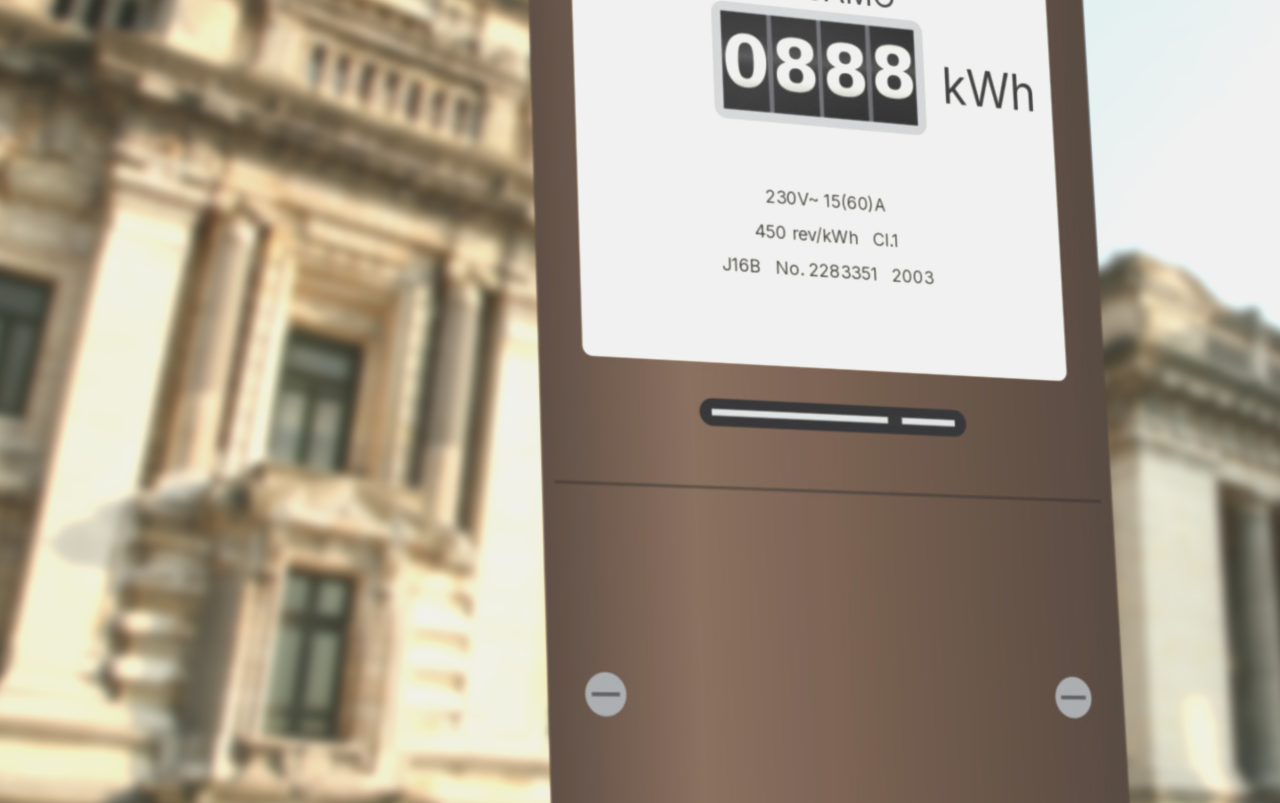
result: 888 kWh
